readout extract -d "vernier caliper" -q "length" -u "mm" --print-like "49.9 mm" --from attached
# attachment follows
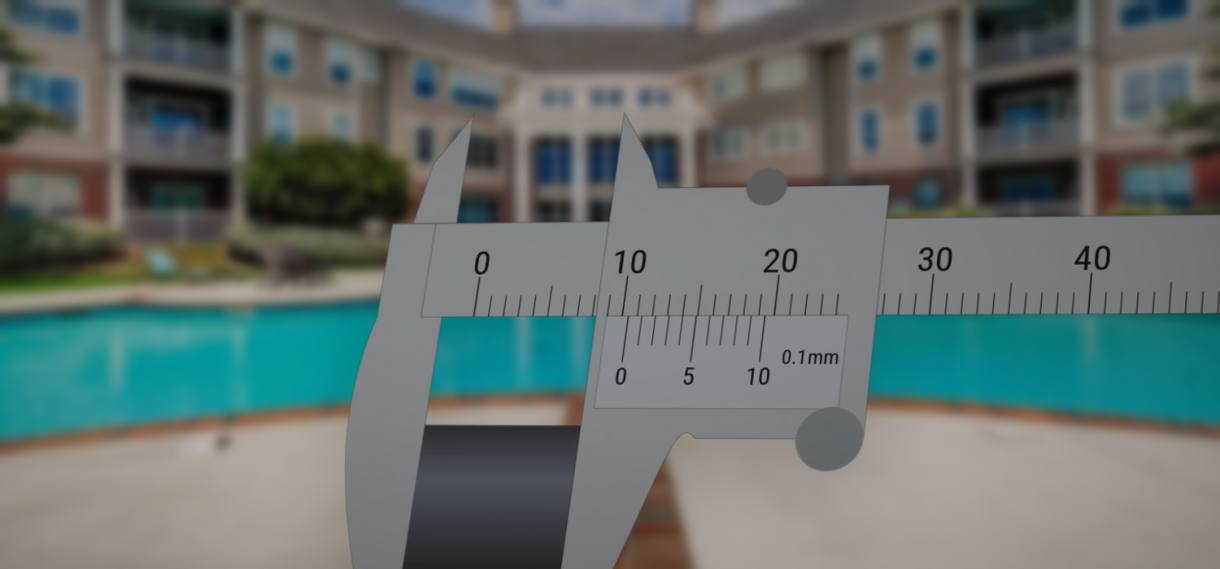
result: 10.4 mm
